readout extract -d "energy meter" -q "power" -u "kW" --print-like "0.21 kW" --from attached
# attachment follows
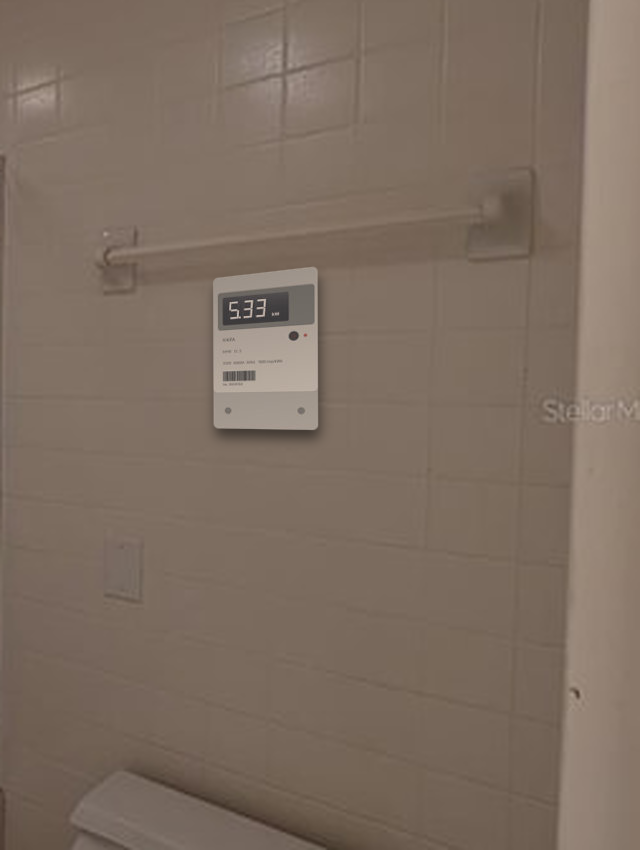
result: 5.33 kW
